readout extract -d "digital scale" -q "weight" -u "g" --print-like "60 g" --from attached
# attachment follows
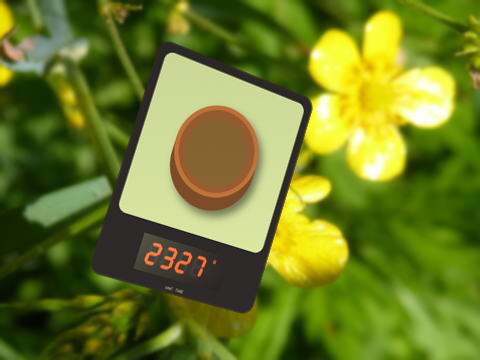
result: 2327 g
